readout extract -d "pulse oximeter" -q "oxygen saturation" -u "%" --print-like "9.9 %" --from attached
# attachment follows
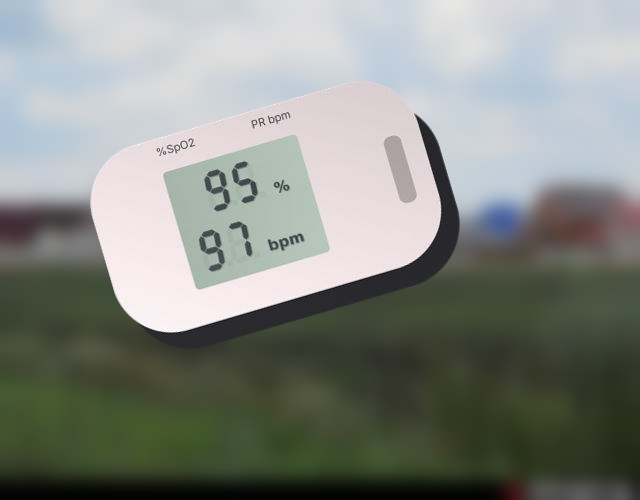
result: 95 %
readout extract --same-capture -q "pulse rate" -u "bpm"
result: 97 bpm
